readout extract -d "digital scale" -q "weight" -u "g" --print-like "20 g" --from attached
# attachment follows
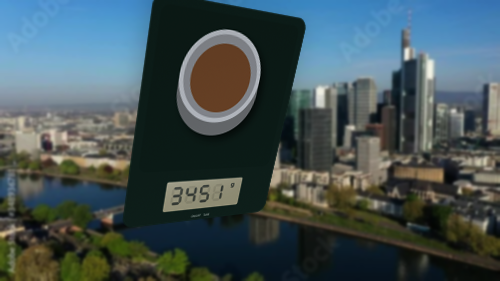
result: 3451 g
